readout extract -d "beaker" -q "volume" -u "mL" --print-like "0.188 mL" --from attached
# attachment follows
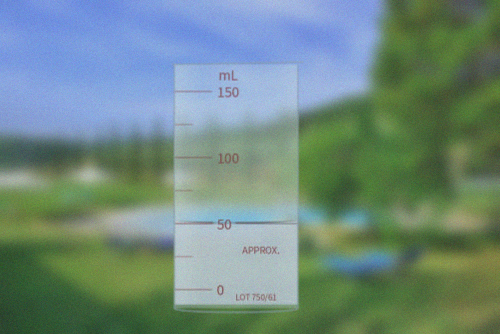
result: 50 mL
